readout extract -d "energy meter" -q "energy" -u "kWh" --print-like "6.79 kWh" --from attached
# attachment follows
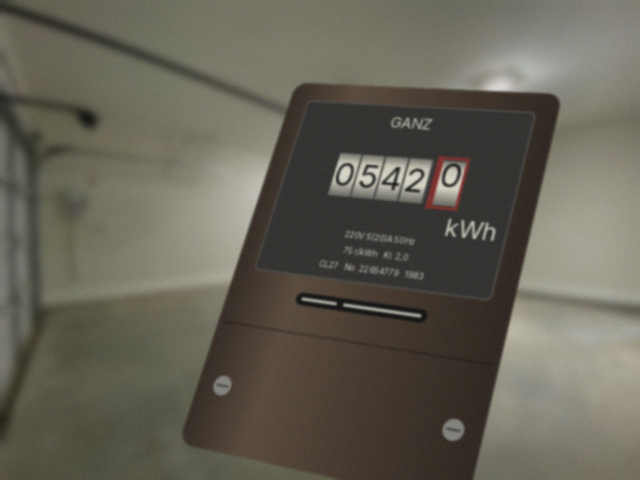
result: 542.0 kWh
